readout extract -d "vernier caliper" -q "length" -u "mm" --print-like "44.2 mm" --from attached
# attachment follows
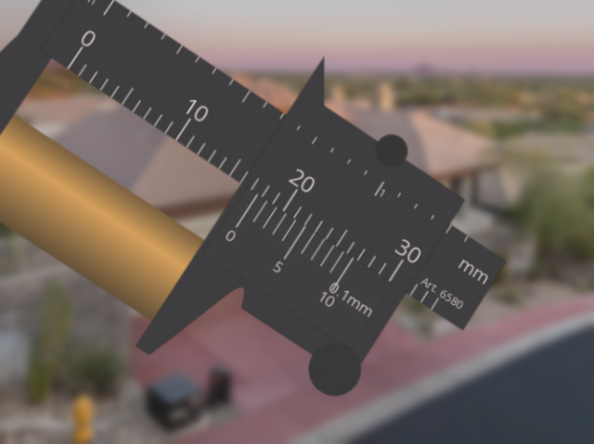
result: 17.6 mm
